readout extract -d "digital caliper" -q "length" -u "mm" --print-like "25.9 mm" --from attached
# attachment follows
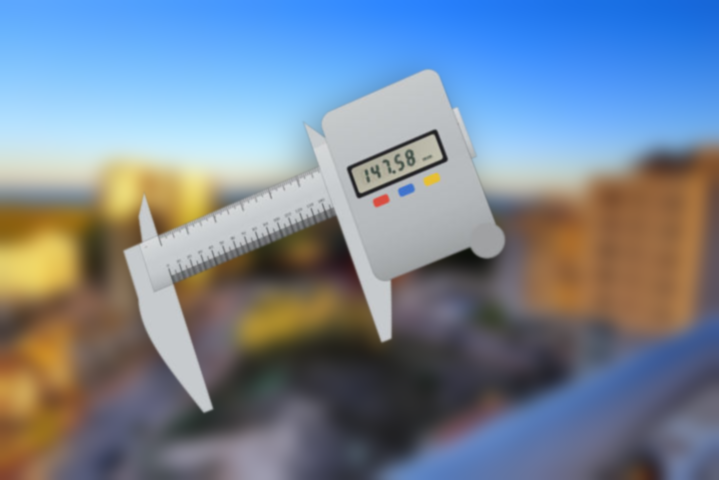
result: 147.58 mm
